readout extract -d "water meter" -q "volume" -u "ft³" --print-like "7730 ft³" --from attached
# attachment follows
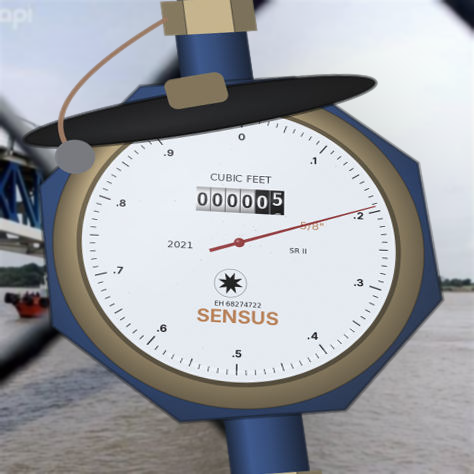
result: 5.19 ft³
